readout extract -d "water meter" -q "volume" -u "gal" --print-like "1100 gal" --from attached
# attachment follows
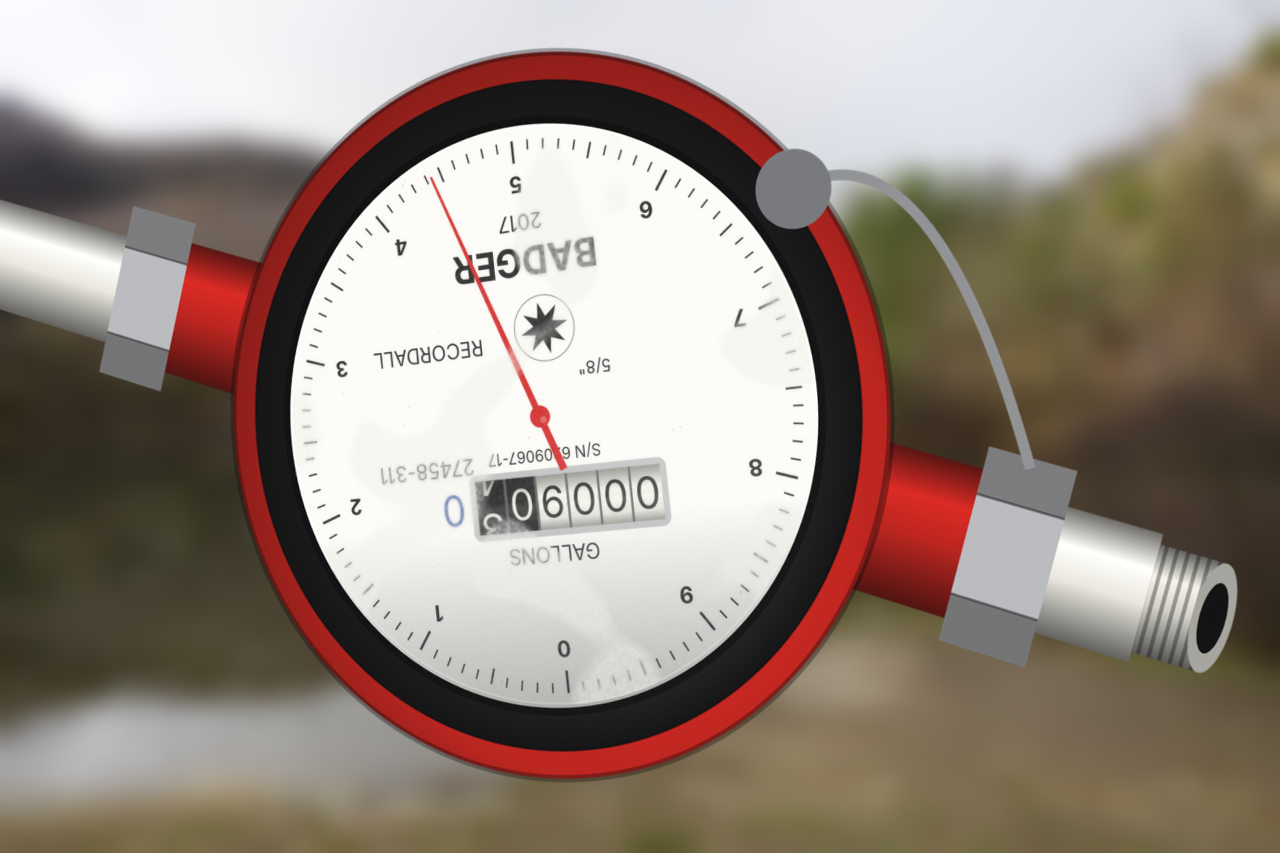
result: 9034.4 gal
